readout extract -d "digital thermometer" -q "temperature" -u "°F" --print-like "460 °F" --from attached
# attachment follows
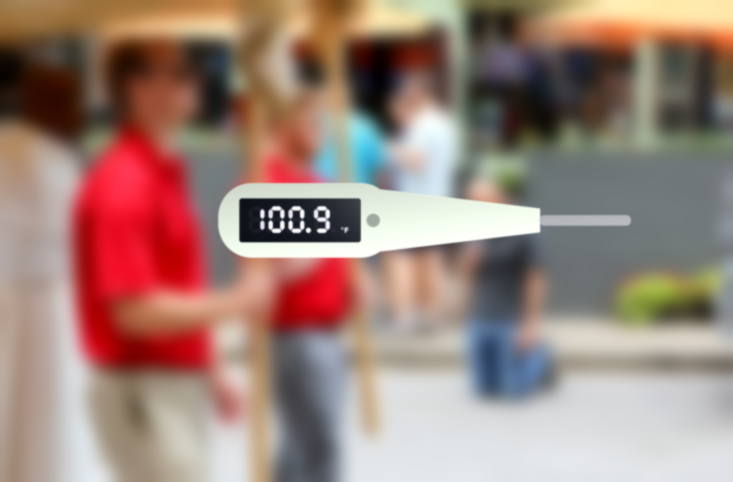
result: 100.9 °F
